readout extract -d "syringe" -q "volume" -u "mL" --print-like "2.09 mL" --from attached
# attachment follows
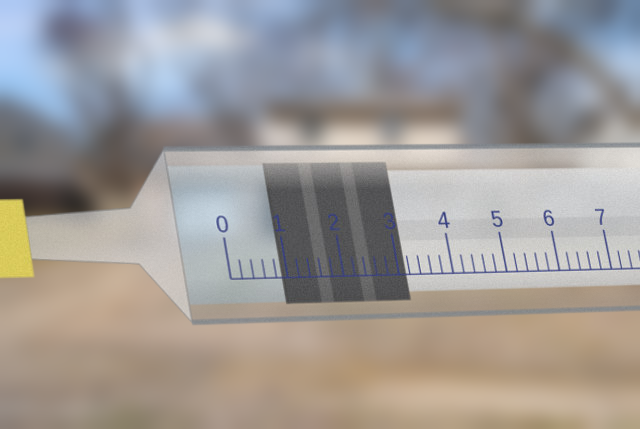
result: 0.9 mL
